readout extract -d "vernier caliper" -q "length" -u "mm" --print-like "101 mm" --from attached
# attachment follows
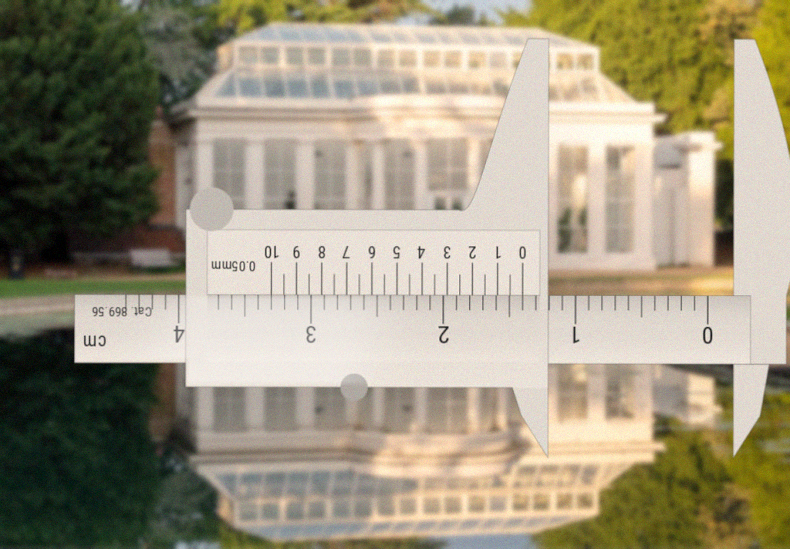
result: 14.0 mm
